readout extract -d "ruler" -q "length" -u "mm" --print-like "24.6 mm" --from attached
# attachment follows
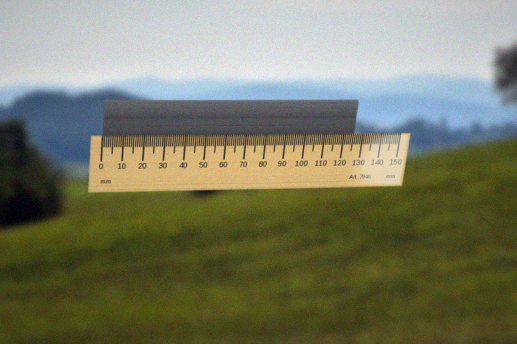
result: 125 mm
